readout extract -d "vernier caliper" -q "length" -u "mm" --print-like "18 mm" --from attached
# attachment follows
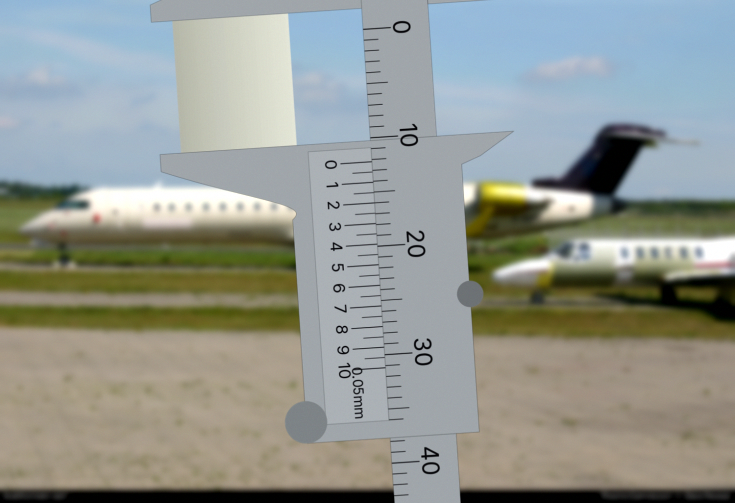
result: 12.2 mm
